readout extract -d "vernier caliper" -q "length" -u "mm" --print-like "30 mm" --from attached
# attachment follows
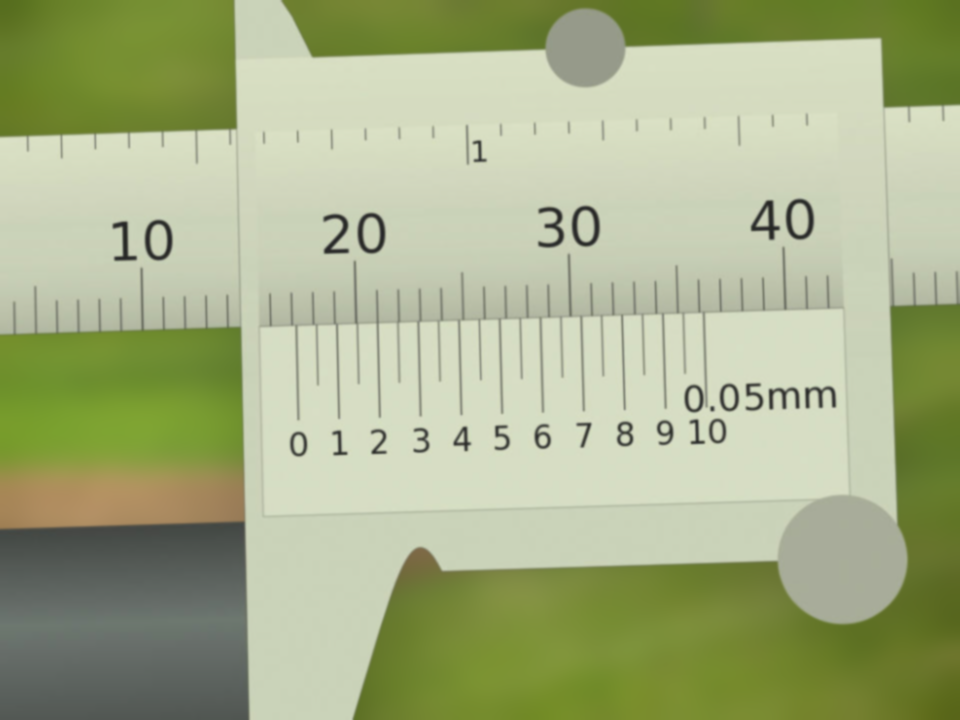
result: 17.2 mm
